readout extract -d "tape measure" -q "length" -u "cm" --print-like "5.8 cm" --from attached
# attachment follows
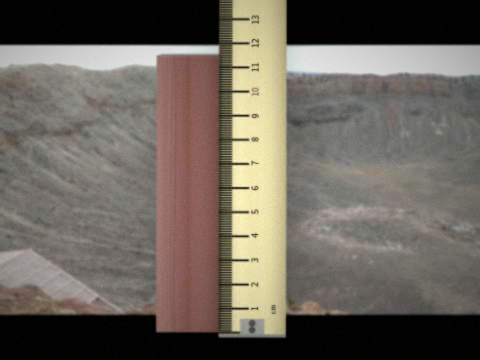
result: 11.5 cm
